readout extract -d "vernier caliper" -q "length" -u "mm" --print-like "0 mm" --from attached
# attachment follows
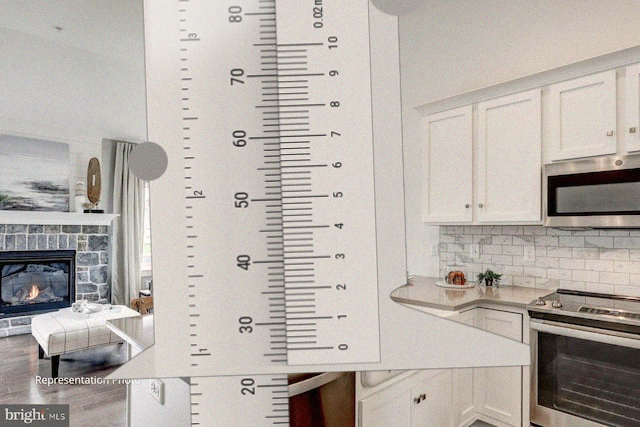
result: 25.8 mm
